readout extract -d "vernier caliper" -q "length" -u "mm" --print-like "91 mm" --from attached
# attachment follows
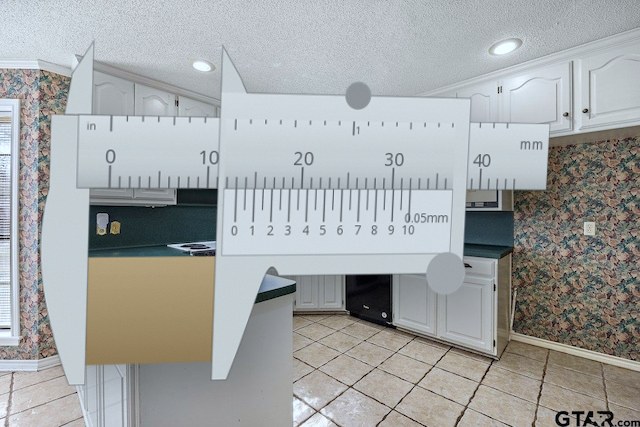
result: 13.0 mm
